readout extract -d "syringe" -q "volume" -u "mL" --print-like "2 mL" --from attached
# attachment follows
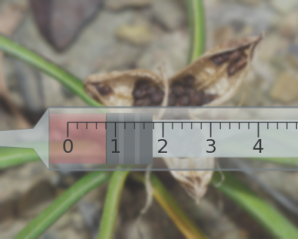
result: 0.8 mL
